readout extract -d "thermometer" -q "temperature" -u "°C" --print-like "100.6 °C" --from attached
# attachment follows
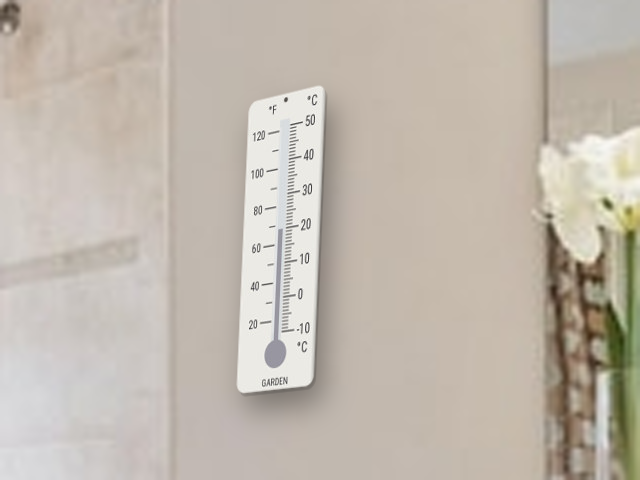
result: 20 °C
